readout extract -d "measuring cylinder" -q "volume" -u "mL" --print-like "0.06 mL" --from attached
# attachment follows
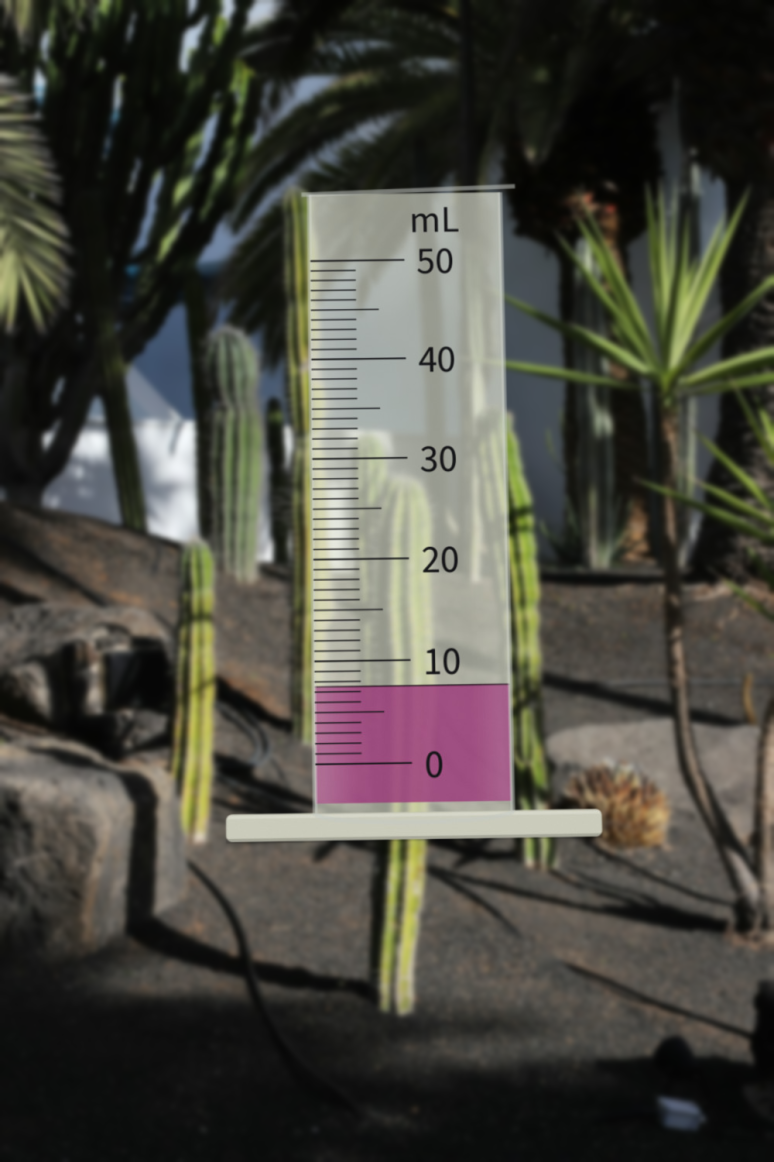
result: 7.5 mL
